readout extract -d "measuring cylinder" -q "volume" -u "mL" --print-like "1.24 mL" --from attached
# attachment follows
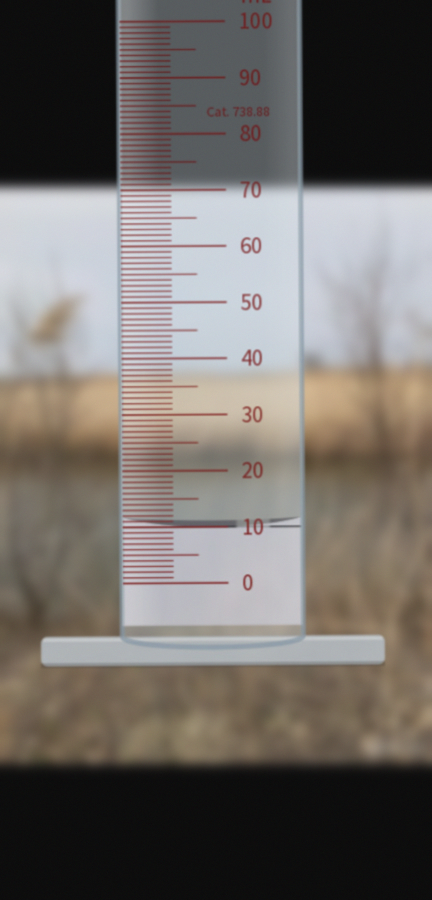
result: 10 mL
